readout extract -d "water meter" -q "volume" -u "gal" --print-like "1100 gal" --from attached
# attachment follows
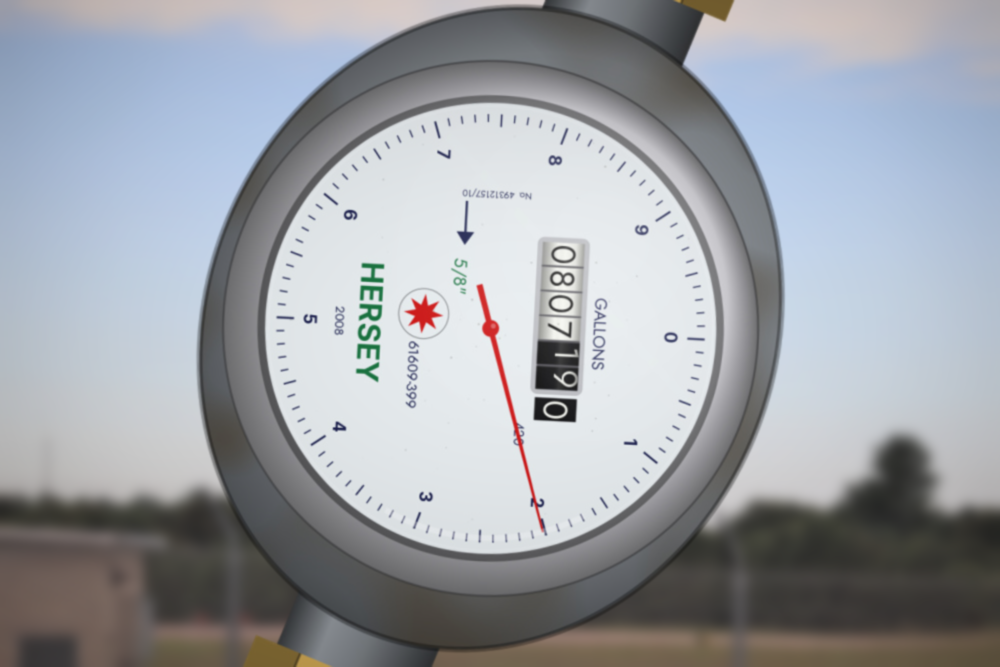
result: 807192.0 gal
